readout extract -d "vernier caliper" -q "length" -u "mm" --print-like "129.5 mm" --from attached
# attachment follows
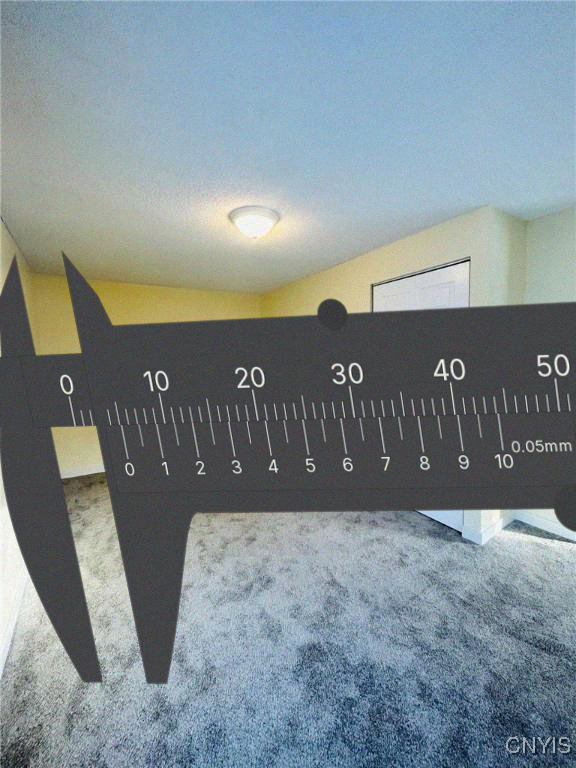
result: 5.2 mm
